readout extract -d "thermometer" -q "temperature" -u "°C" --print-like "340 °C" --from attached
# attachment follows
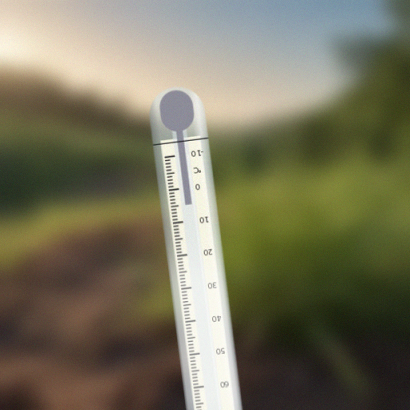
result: 5 °C
